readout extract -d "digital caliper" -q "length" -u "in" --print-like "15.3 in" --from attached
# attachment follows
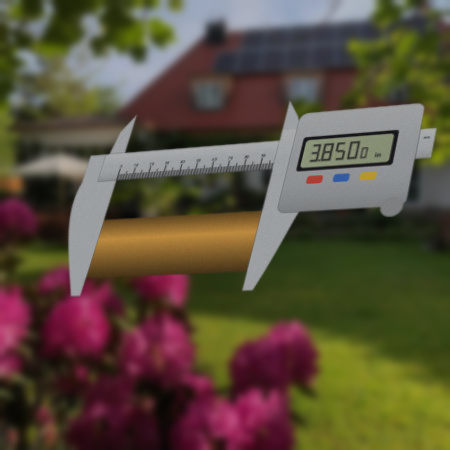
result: 3.8500 in
